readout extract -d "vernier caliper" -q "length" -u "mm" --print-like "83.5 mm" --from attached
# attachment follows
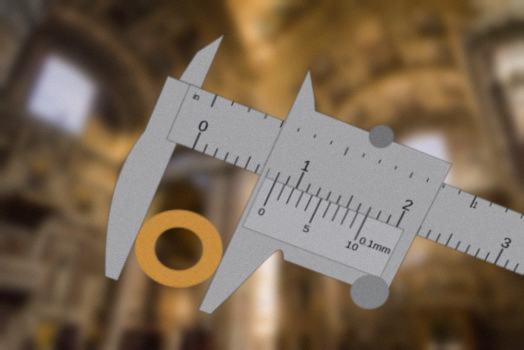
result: 8.0 mm
